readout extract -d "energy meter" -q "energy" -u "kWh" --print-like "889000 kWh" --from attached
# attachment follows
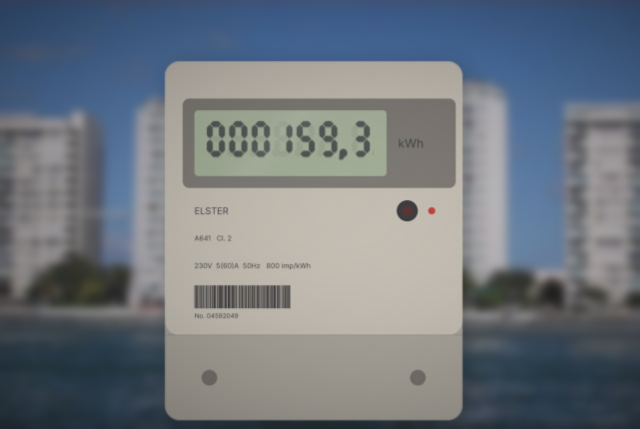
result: 159.3 kWh
